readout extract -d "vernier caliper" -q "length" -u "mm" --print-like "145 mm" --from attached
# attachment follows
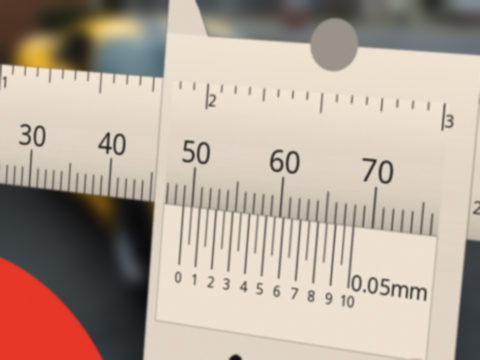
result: 49.0 mm
